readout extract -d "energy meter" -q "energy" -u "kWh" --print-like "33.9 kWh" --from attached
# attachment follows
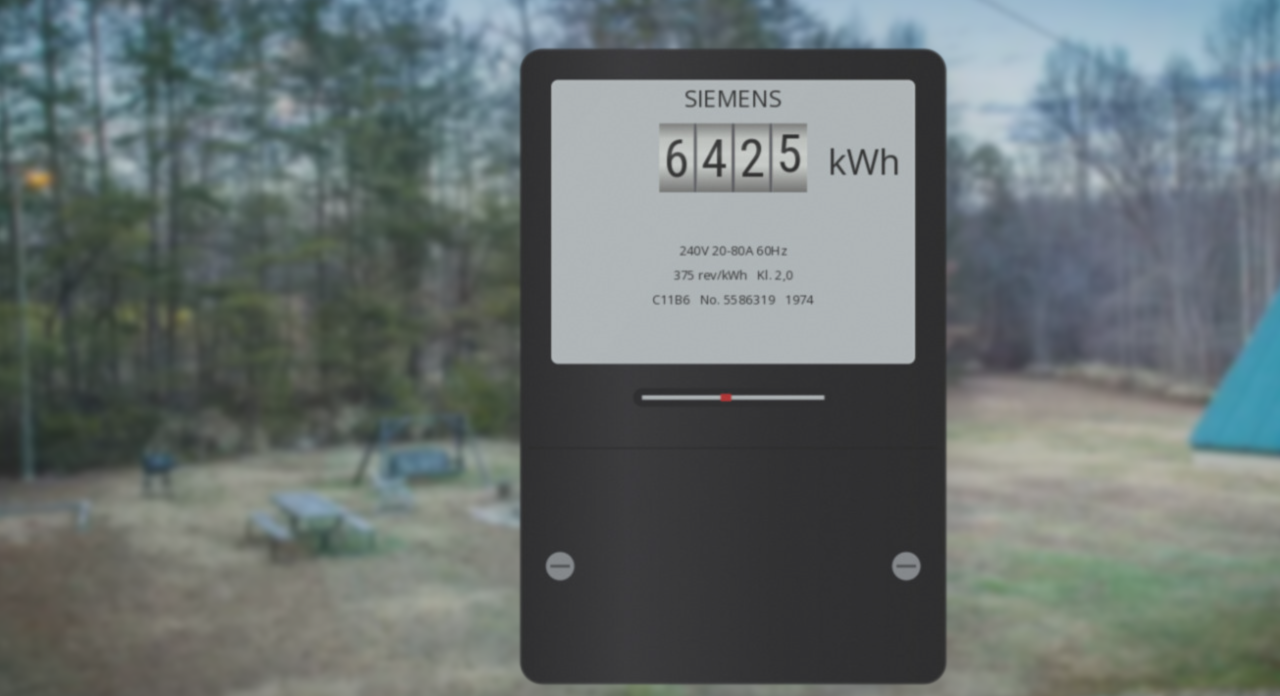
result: 6425 kWh
